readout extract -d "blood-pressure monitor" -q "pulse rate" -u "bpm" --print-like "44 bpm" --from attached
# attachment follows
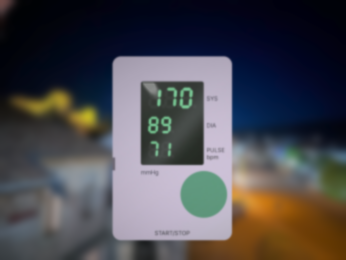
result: 71 bpm
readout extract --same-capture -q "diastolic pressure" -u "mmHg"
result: 89 mmHg
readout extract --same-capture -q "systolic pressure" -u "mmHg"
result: 170 mmHg
